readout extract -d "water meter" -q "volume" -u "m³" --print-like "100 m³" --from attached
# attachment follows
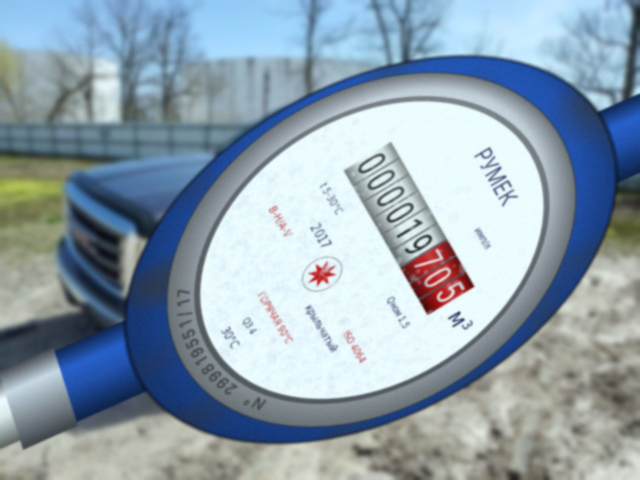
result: 19.705 m³
